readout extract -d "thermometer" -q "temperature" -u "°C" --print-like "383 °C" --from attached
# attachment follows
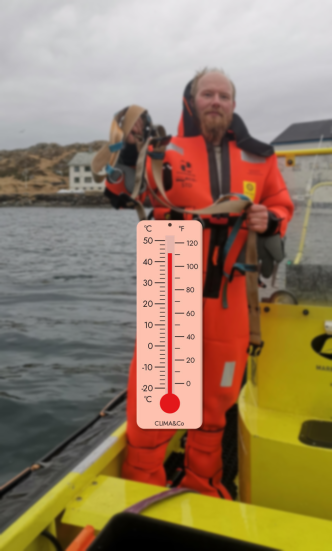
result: 44 °C
